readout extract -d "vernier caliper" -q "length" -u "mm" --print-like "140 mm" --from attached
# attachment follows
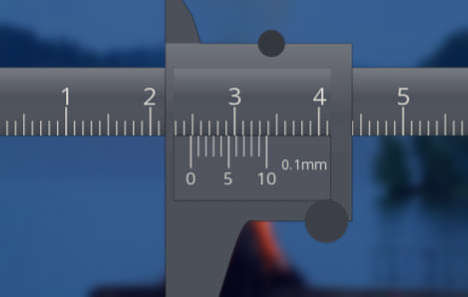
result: 24.8 mm
